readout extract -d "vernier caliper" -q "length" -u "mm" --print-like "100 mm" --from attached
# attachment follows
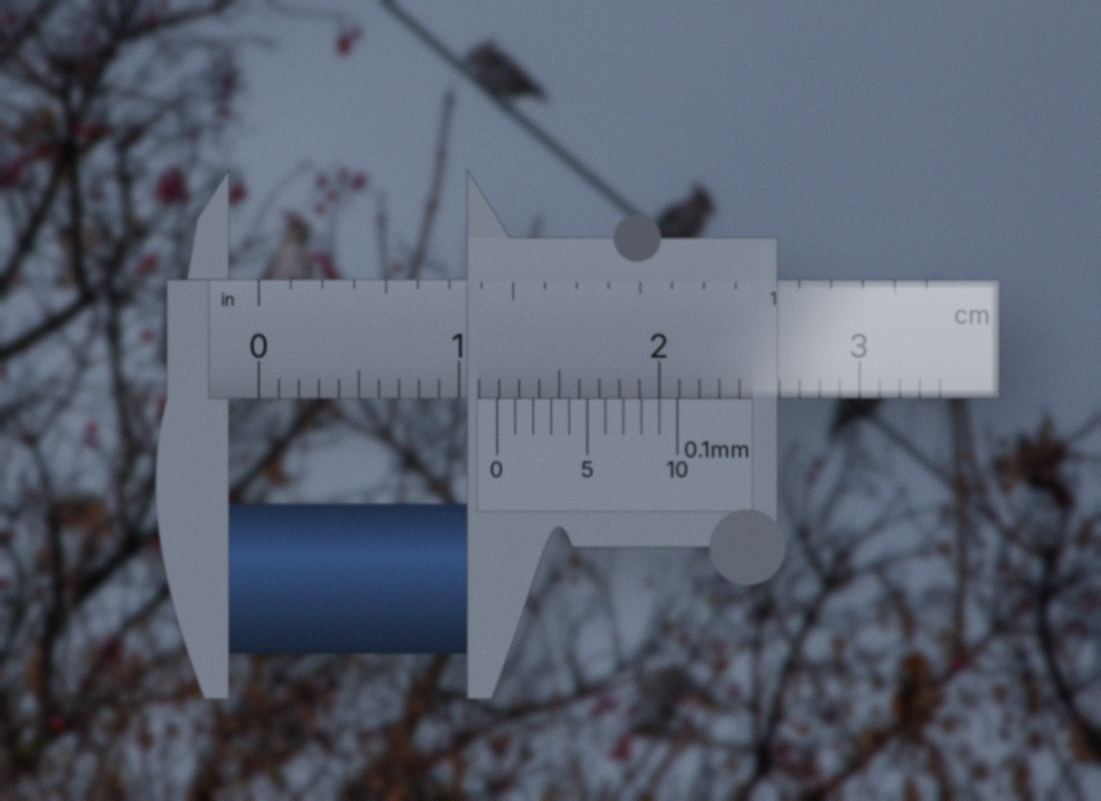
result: 11.9 mm
